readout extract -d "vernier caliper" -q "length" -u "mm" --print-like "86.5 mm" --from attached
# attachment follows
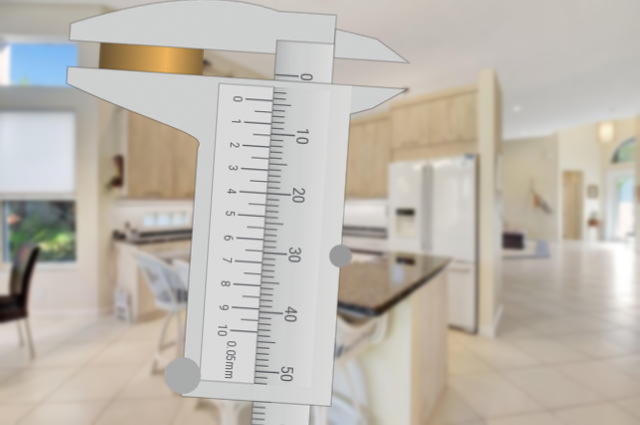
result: 4.4 mm
